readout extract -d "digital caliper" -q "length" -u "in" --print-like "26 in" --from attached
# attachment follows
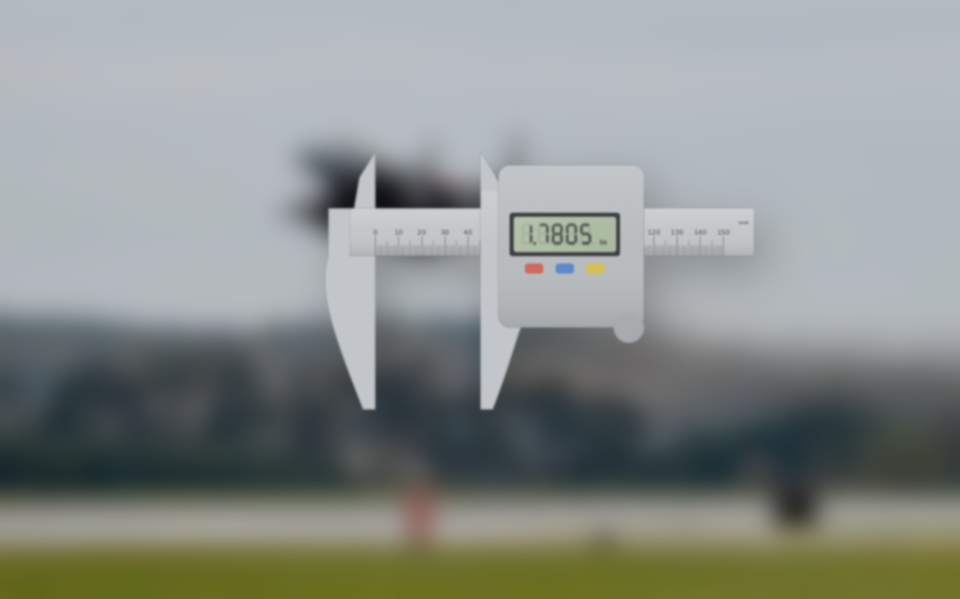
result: 1.7805 in
